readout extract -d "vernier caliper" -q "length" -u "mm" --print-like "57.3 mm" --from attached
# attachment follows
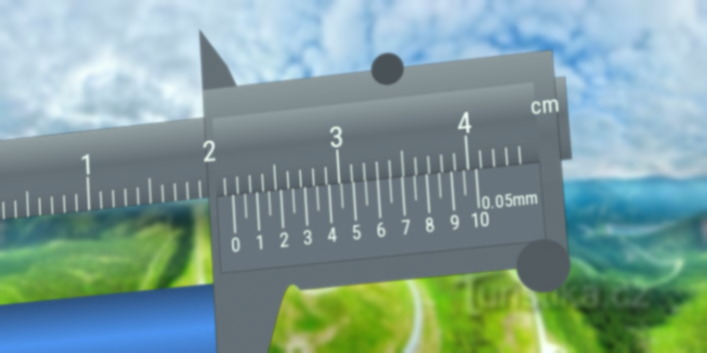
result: 21.6 mm
